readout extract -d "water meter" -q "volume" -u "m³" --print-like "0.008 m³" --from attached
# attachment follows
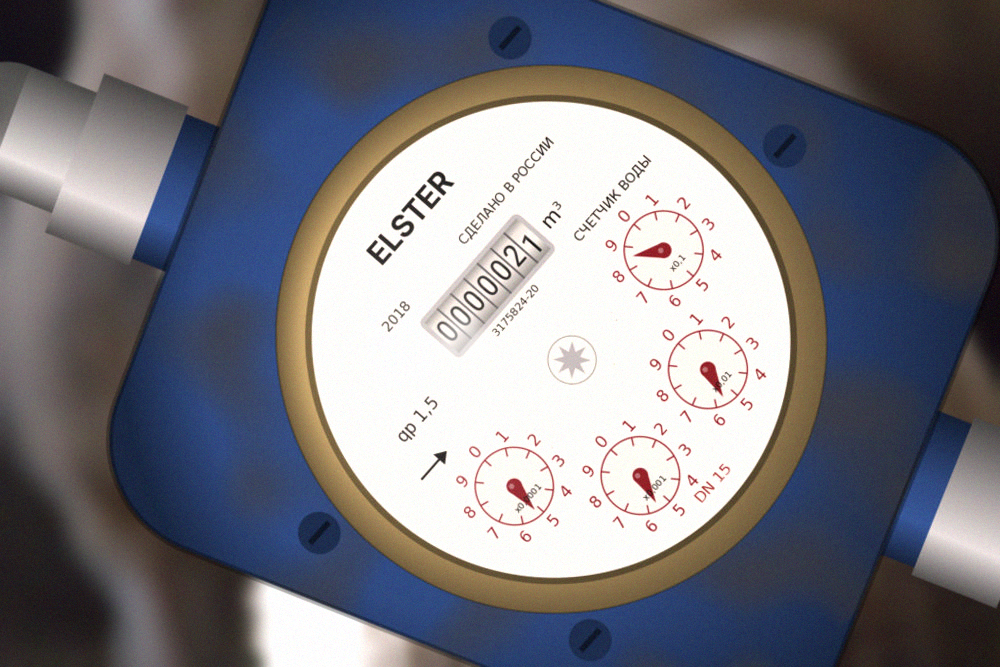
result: 20.8555 m³
